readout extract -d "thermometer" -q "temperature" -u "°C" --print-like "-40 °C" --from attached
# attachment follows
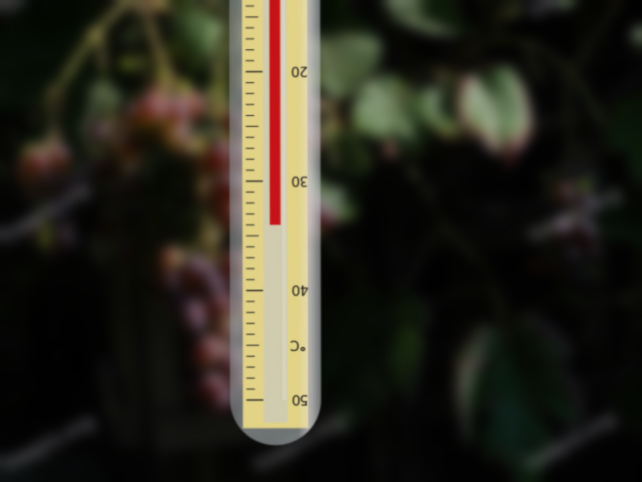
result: 34 °C
